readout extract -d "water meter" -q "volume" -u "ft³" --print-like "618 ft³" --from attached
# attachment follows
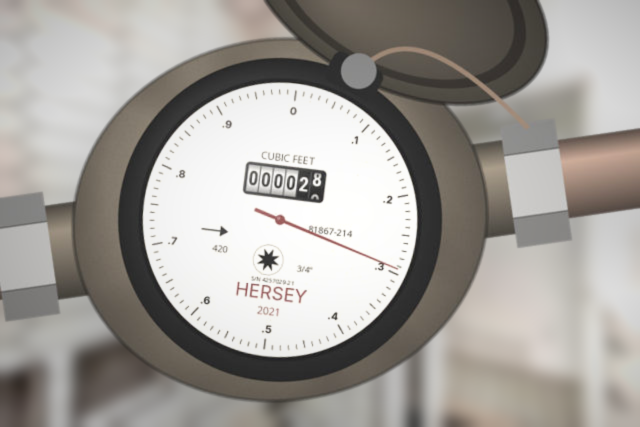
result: 28.29 ft³
